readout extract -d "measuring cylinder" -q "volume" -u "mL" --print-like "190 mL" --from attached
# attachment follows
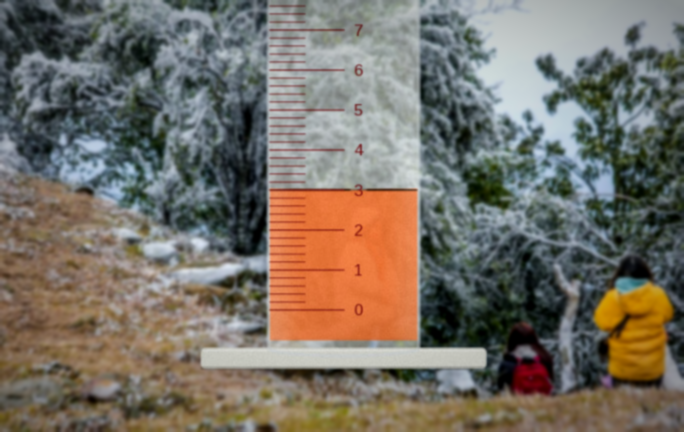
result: 3 mL
